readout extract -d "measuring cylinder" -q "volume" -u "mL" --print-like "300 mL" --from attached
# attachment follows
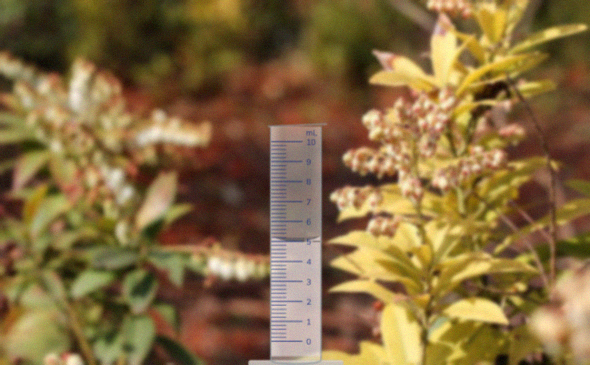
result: 5 mL
